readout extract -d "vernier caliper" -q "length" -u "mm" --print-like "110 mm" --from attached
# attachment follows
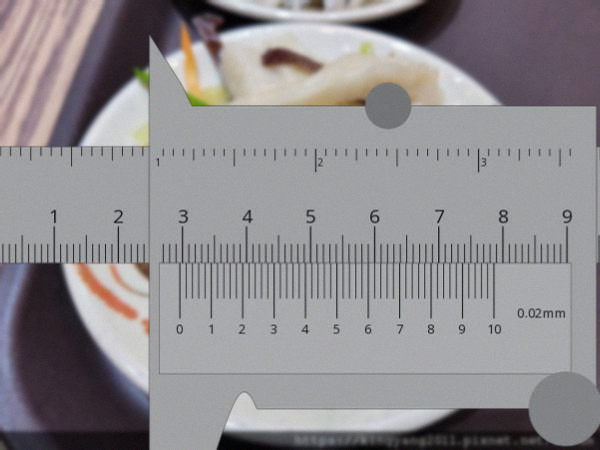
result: 29.6 mm
